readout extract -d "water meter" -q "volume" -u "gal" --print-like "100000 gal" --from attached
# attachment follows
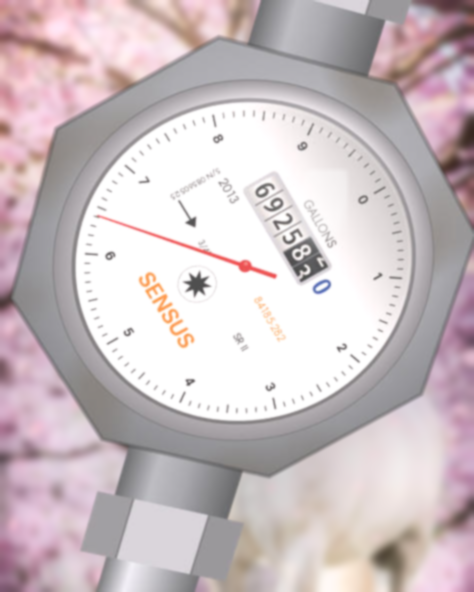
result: 6925826.4 gal
